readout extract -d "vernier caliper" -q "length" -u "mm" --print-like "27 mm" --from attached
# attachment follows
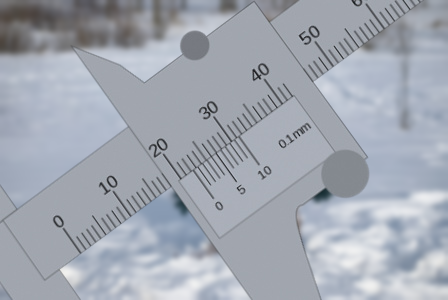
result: 22.4 mm
